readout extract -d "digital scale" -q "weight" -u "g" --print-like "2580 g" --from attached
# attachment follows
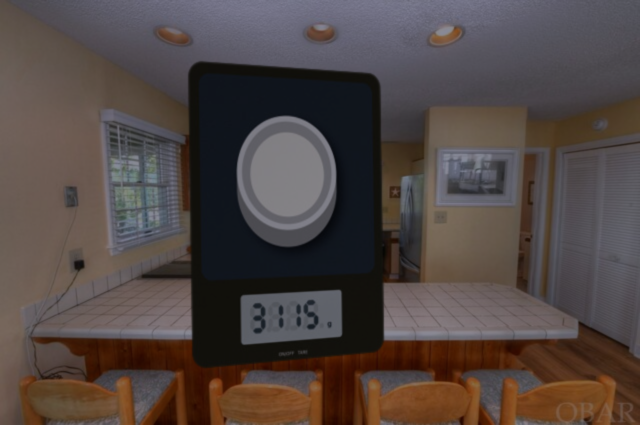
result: 3115 g
